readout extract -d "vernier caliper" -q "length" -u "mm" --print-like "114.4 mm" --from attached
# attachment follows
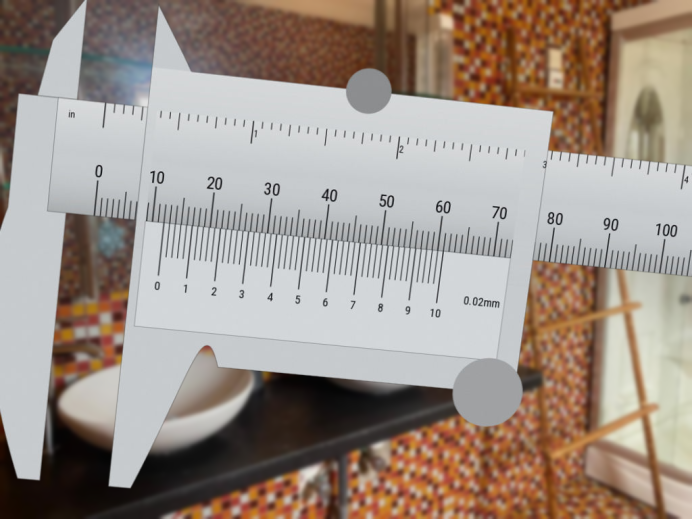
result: 12.0 mm
